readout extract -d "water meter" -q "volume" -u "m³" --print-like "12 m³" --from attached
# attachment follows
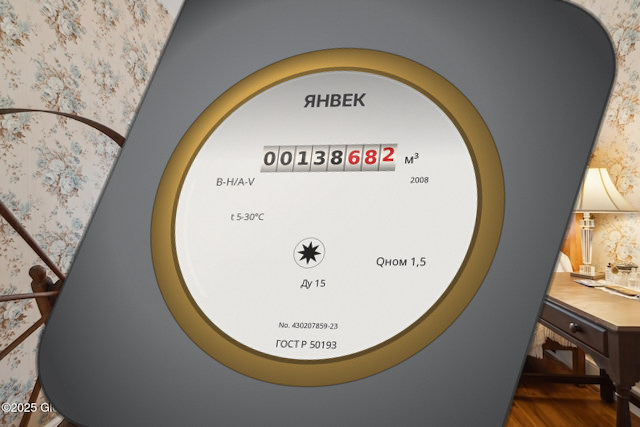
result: 138.682 m³
